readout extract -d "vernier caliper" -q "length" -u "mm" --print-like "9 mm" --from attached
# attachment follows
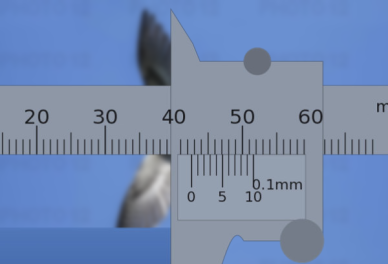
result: 42.6 mm
